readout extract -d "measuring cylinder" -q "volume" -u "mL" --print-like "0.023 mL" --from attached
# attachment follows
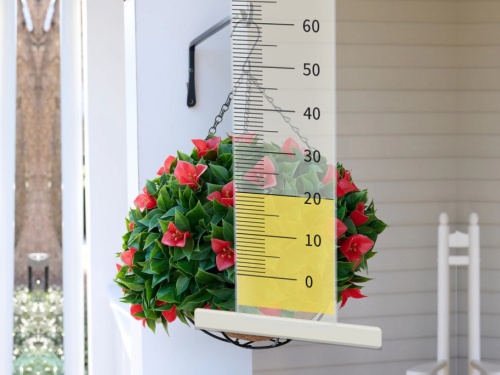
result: 20 mL
